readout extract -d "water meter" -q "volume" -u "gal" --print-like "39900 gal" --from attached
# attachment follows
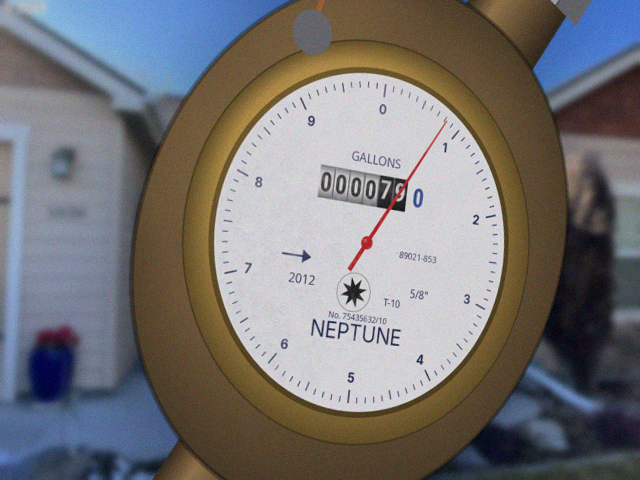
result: 790.8 gal
